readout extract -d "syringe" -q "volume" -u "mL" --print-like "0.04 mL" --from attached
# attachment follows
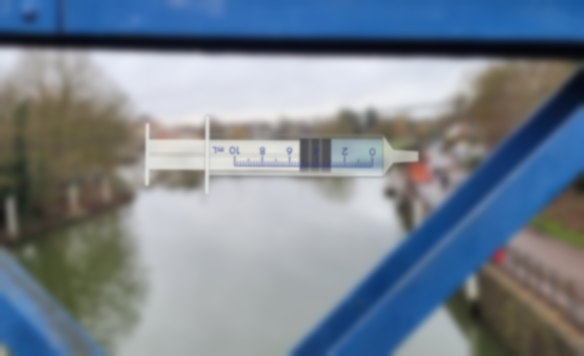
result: 3 mL
